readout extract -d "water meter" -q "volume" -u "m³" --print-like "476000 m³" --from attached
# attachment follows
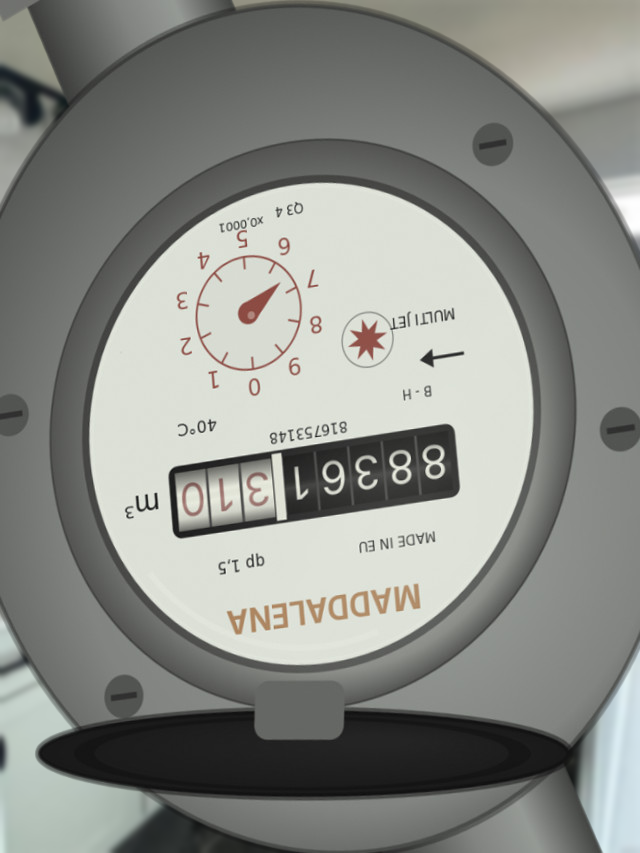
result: 88361.3106 m³
